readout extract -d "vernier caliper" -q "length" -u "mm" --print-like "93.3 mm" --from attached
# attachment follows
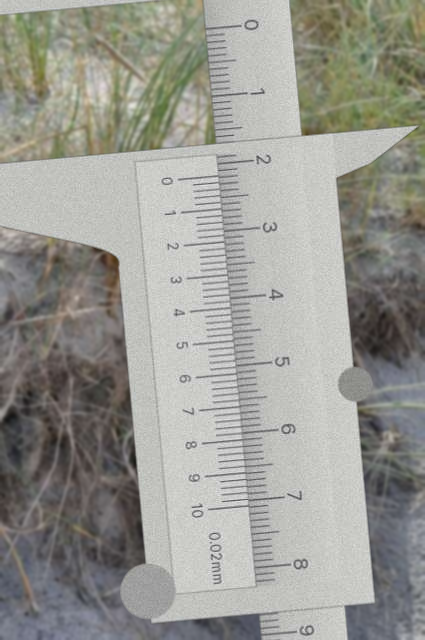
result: 21.8 mm
